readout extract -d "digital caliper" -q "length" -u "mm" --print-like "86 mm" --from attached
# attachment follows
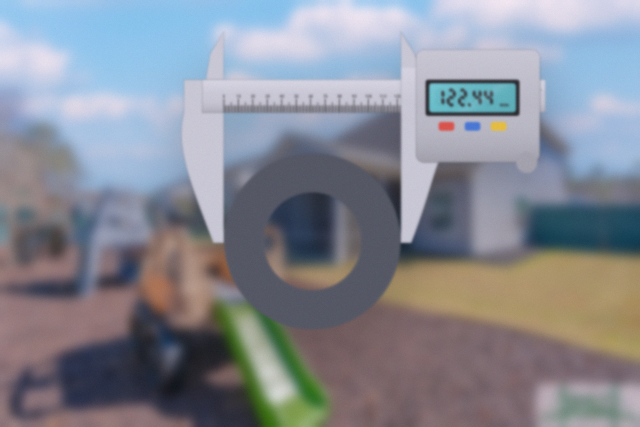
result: 122.44 mm
